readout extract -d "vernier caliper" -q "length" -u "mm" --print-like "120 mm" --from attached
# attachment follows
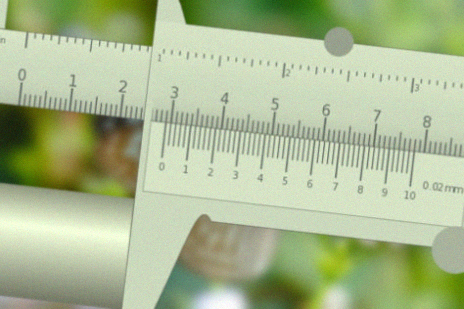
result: 29.0 mm
